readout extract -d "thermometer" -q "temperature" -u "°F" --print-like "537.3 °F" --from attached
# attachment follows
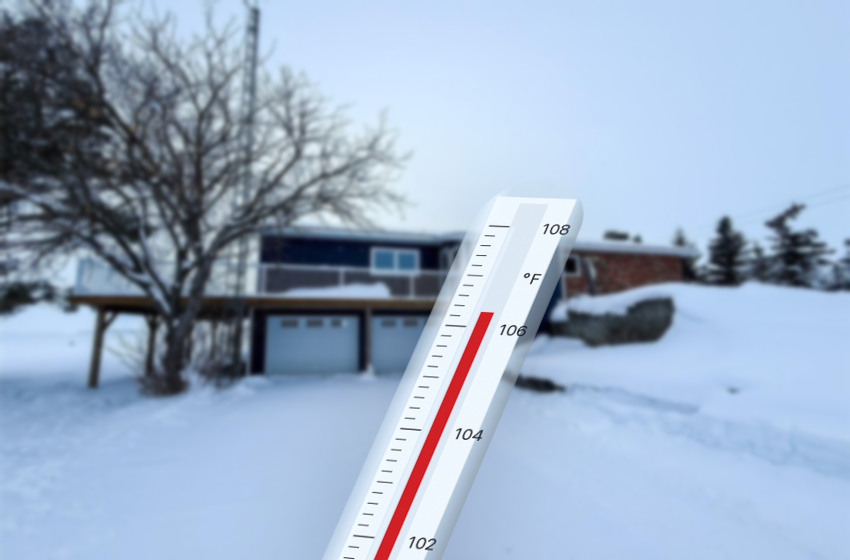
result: 106.3 °F
